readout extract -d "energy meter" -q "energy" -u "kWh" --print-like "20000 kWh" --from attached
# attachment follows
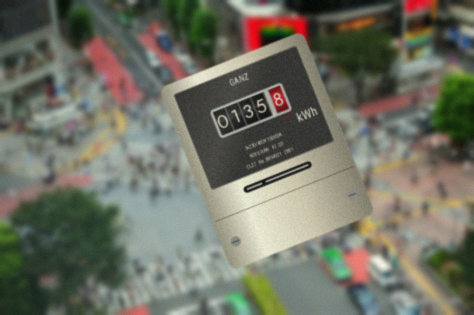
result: 135.8 kWh
